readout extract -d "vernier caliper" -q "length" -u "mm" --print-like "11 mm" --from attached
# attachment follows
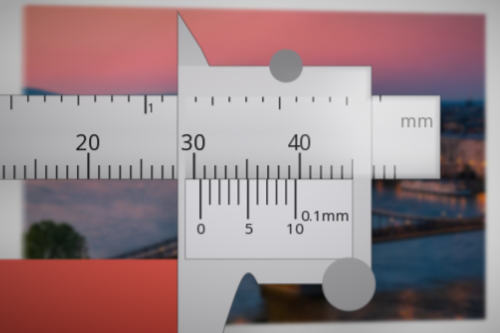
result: 30.6 mm
